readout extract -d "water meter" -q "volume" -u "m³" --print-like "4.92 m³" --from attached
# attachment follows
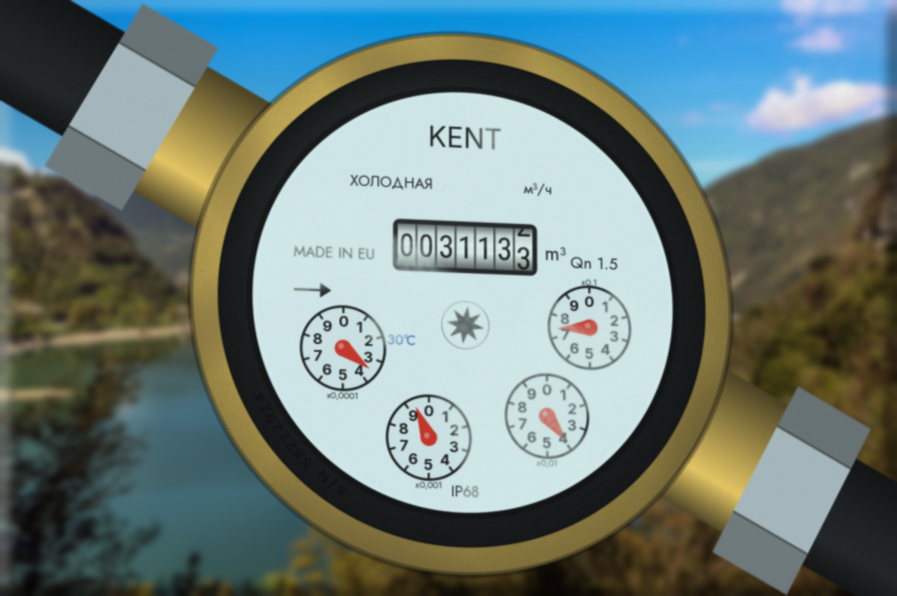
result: 31132.7393 m³
